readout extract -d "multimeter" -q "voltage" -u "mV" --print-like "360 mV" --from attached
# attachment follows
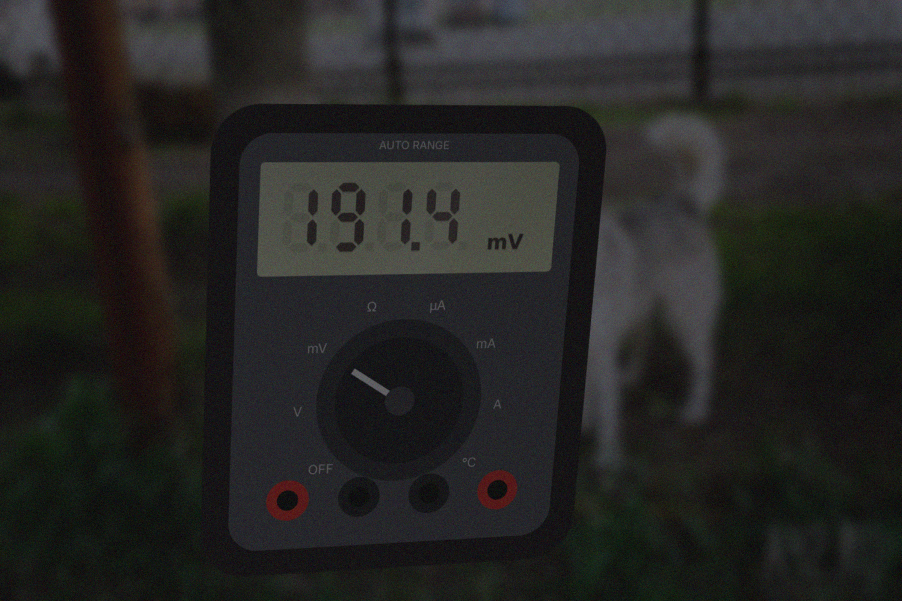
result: 191.4 mV
